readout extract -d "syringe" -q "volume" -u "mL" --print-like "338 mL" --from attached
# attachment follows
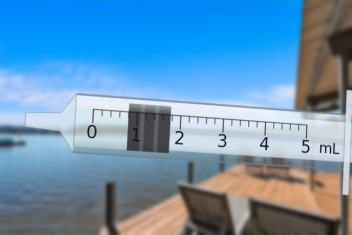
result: 0.8 mL
